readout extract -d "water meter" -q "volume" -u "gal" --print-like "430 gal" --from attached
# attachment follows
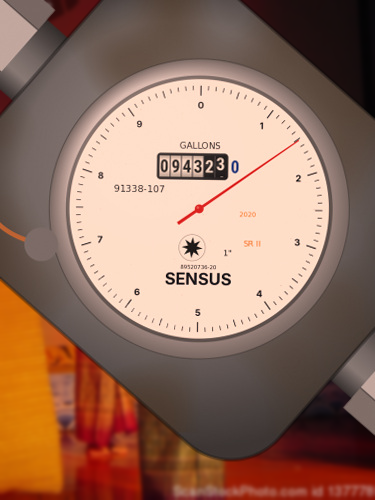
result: 943231.5 gal
